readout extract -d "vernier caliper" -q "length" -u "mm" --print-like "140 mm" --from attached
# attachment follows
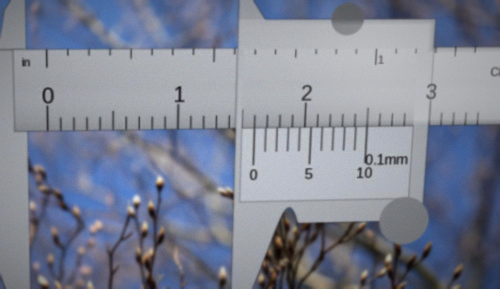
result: 16.0 mm
